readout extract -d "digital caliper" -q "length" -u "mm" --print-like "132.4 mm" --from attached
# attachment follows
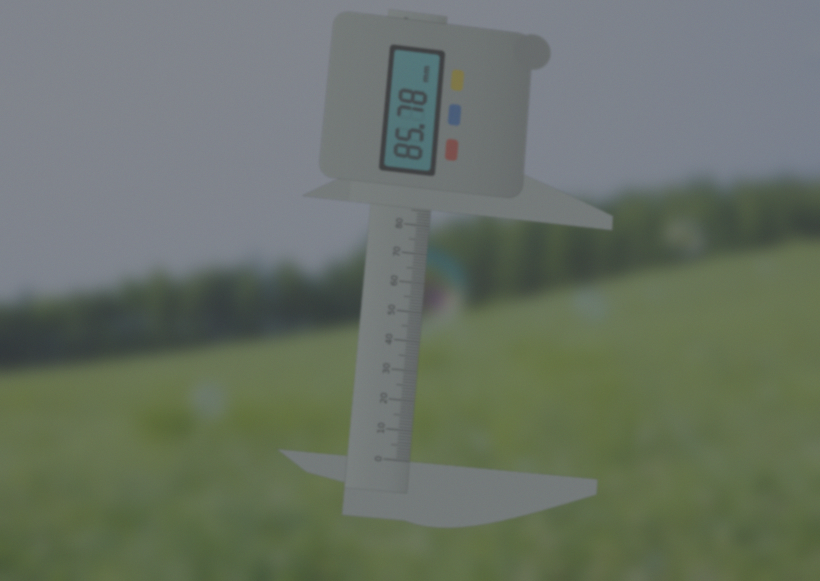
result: 85.78 mm
